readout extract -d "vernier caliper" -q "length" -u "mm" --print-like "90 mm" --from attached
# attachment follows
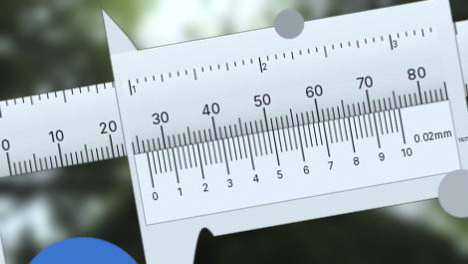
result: 26.5 mm
